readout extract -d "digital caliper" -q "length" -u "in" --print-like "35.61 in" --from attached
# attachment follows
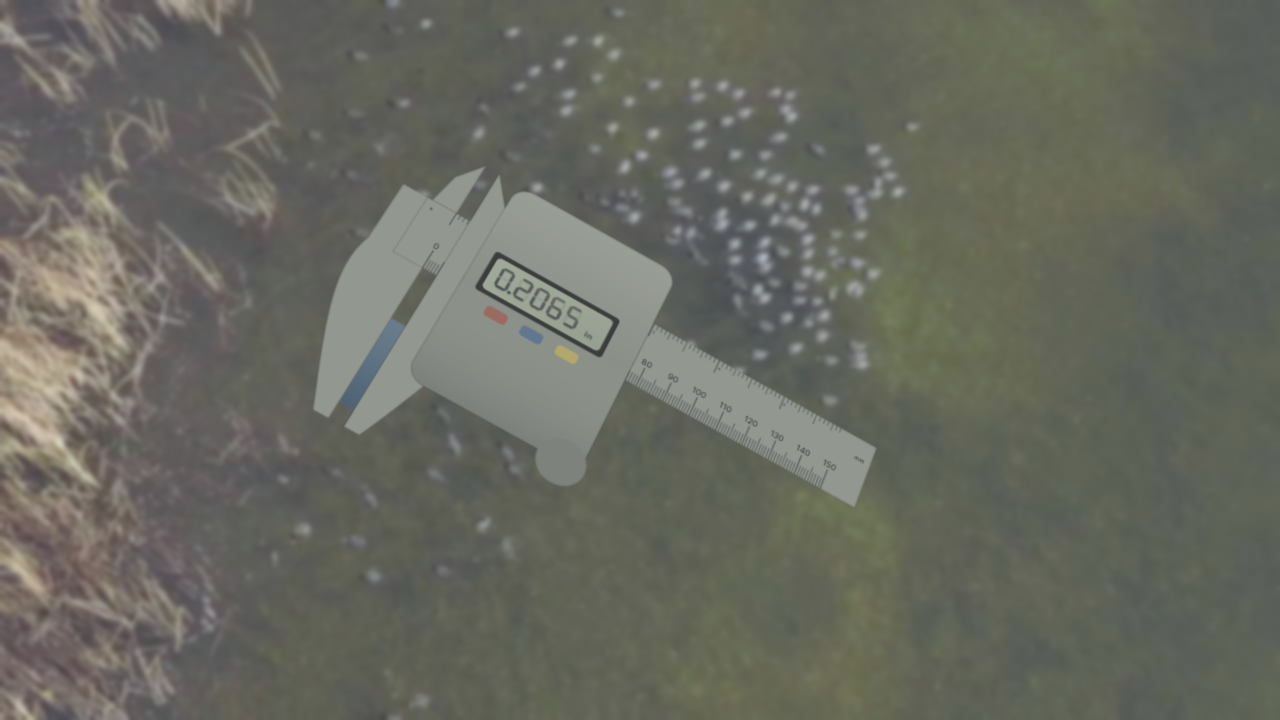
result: 0.2065 in
